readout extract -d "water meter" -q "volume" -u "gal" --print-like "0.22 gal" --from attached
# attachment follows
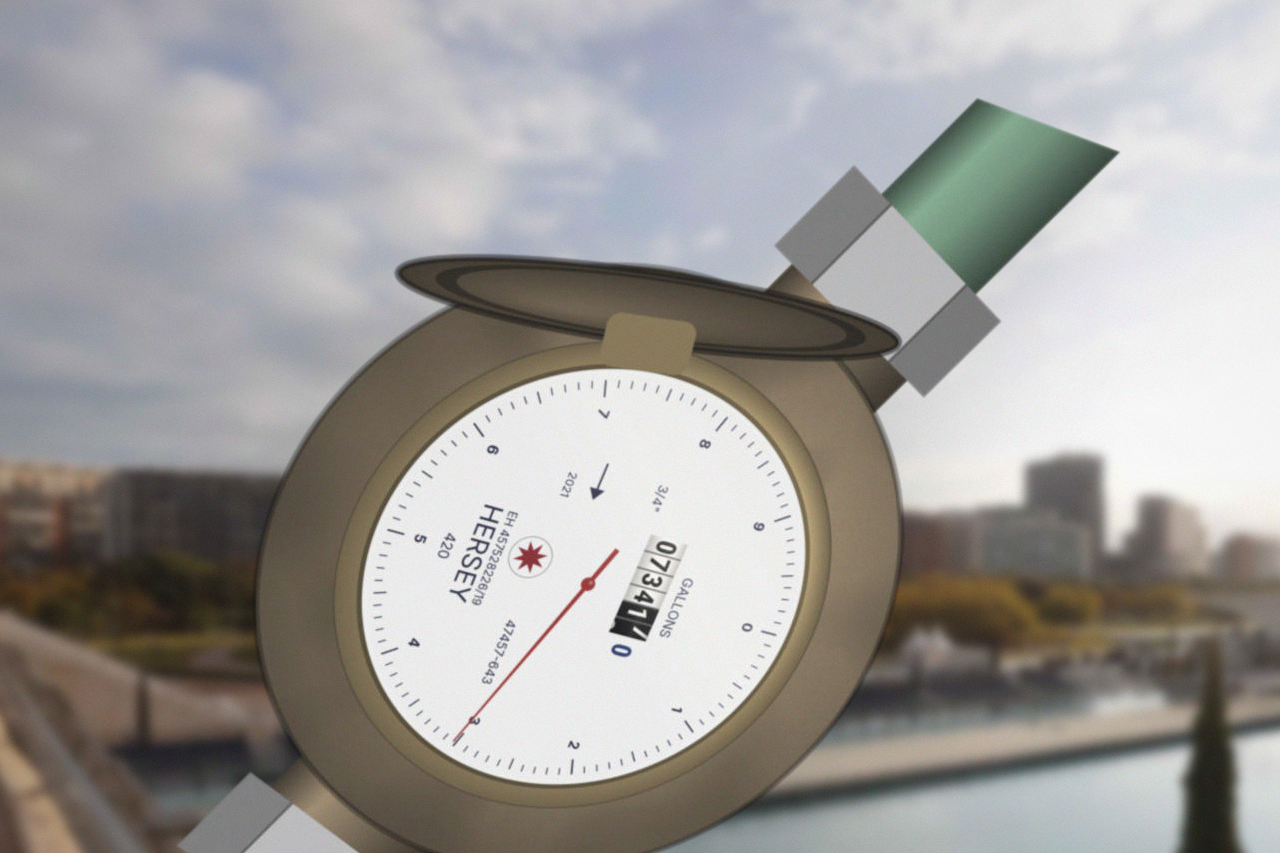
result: 734173.0 gal
